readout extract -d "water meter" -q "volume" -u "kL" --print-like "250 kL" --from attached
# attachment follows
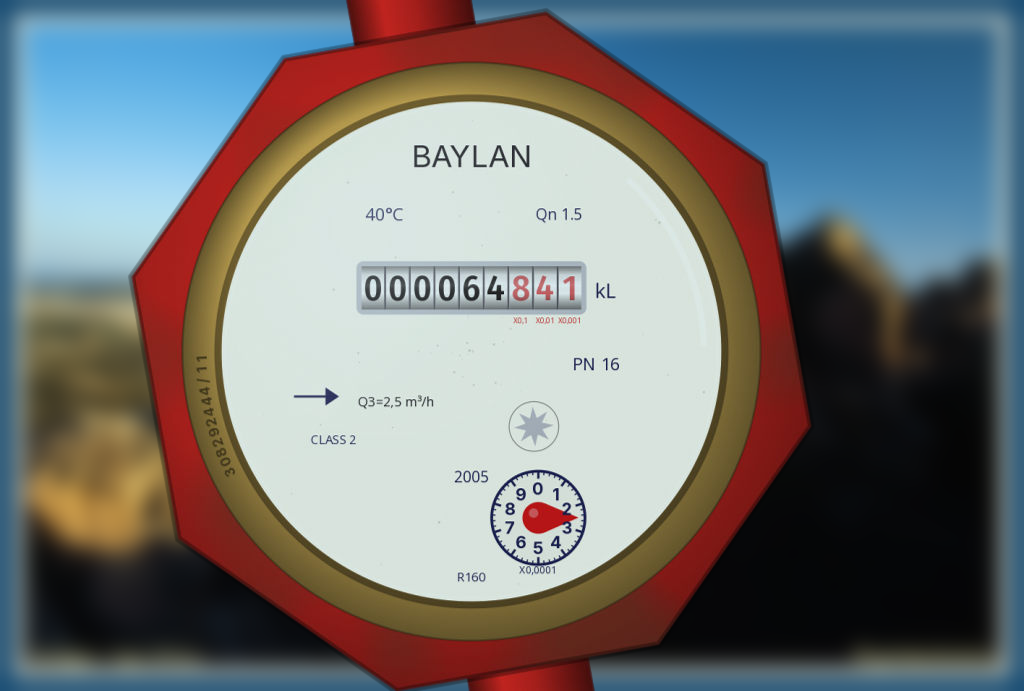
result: 64.8412 kL
